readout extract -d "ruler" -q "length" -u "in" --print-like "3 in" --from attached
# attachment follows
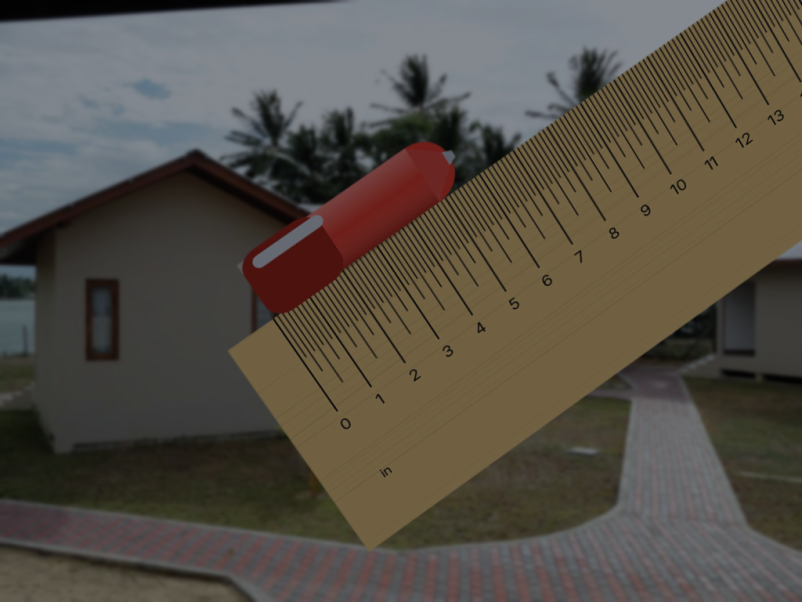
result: 5.75 in
